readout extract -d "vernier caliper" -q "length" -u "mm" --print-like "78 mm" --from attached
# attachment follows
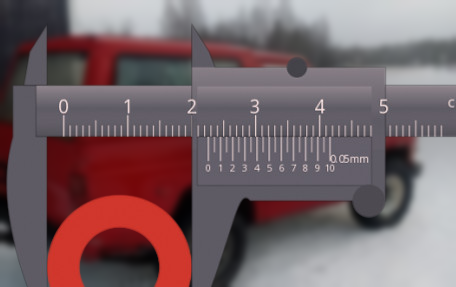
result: 22.6 mm
